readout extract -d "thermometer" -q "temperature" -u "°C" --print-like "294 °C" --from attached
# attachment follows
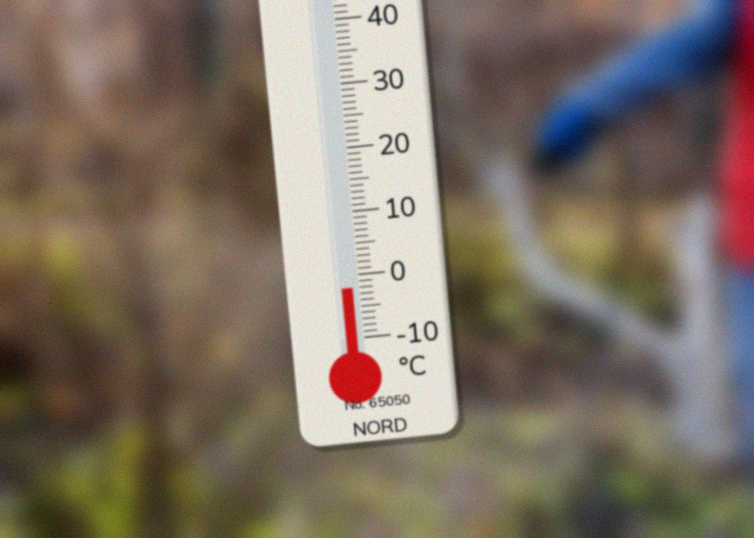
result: -2 °C
